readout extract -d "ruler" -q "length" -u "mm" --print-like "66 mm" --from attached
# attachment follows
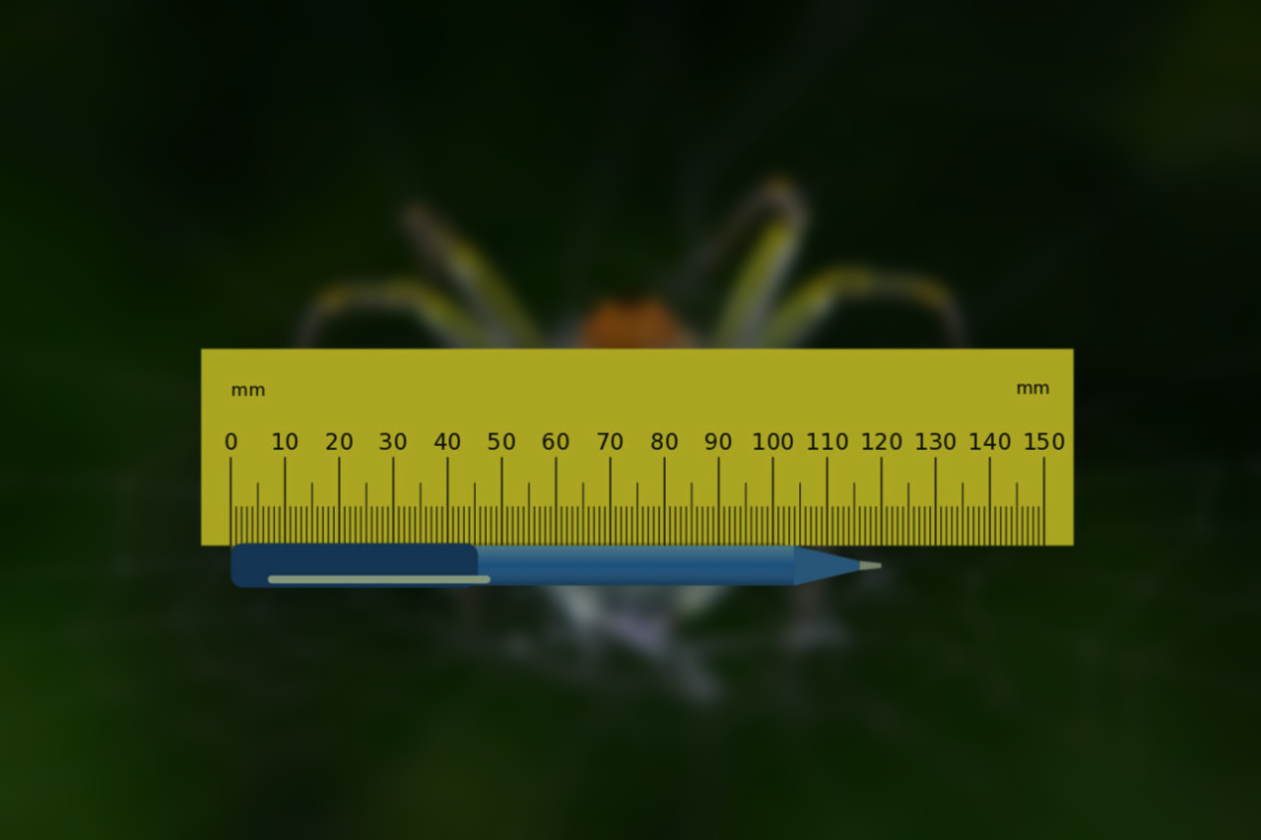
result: 120 mm
